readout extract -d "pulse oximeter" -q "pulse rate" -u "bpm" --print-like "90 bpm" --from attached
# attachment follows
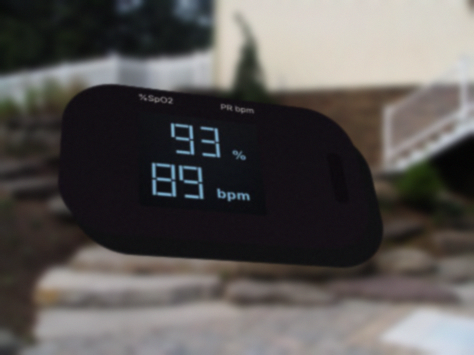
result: 89 bpm
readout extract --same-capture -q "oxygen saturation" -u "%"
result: 93 %
